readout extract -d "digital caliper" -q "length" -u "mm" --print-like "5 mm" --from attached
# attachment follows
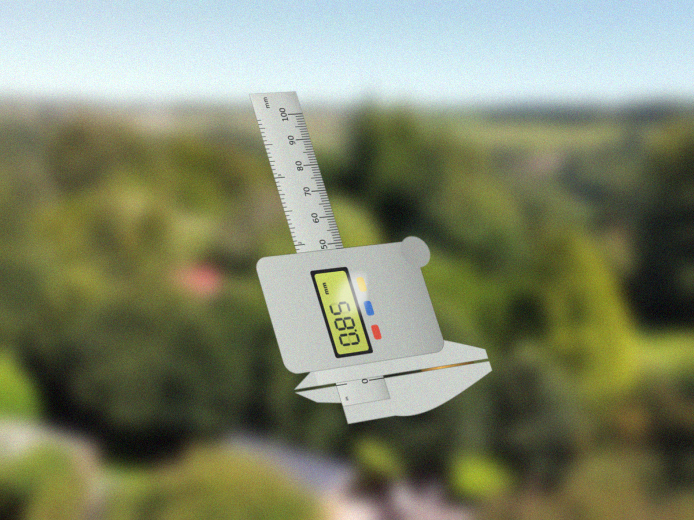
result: 0.85 mm
